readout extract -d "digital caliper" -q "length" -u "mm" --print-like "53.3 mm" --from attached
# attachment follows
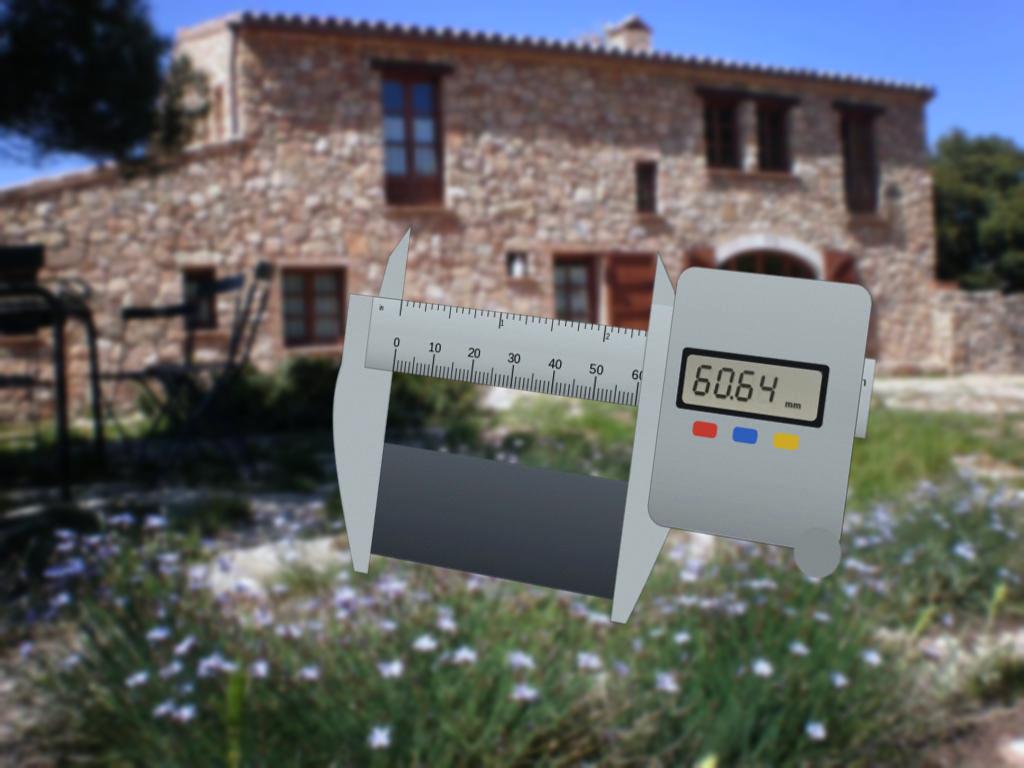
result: 60.64 mm
